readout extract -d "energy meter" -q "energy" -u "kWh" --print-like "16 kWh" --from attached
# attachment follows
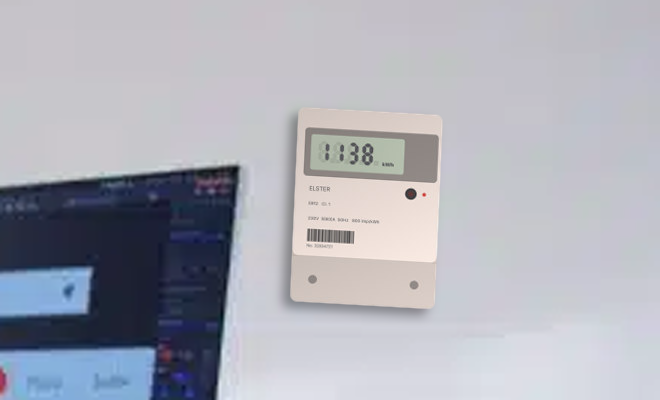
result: 1138 kWh
